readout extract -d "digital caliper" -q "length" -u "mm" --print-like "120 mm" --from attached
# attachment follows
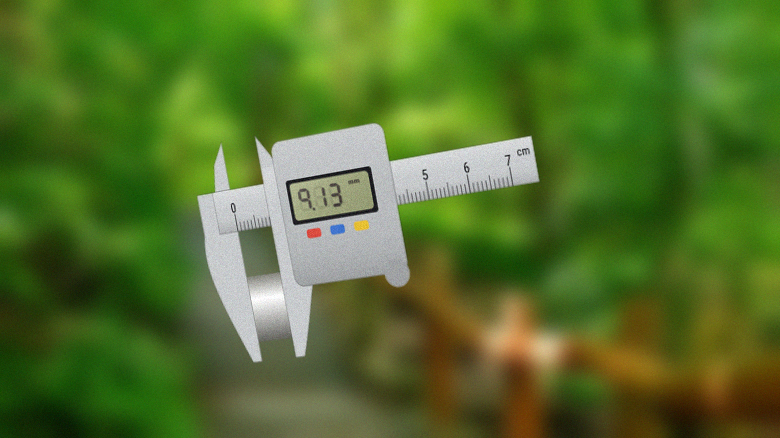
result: 9.13 mm
